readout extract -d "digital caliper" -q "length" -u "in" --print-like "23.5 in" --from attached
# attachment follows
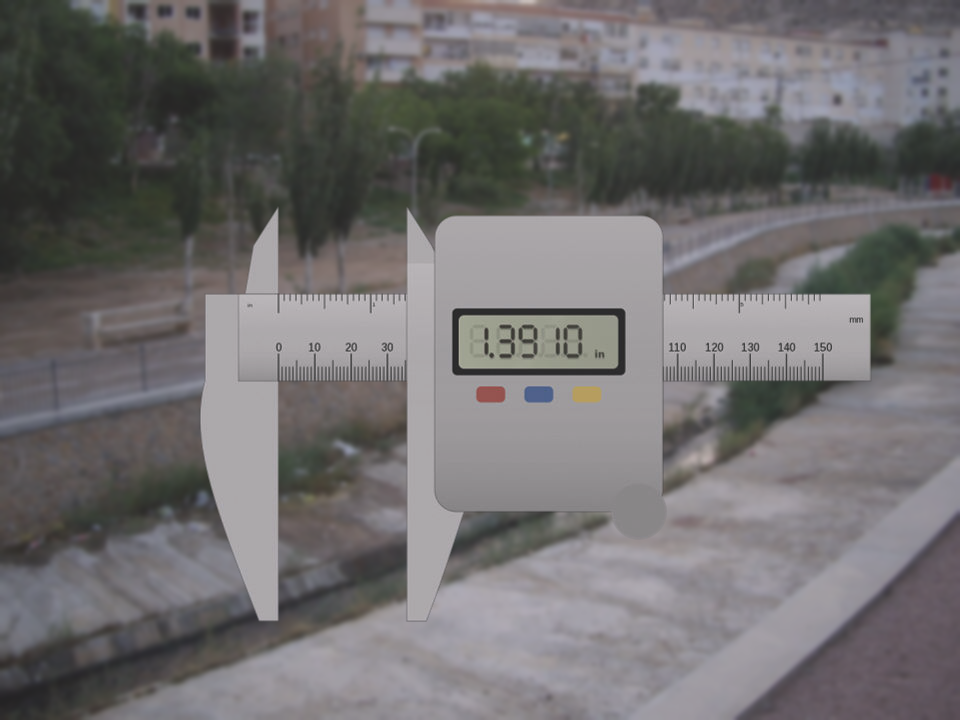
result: 1.3910 in
